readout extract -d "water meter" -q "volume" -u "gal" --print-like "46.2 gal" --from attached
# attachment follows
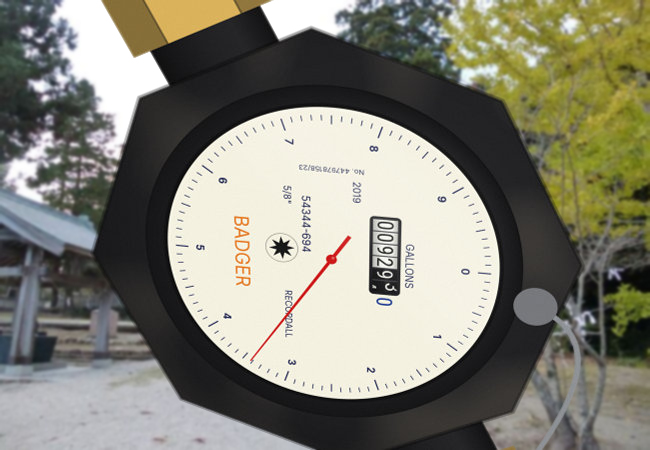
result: 92933.4 gal
